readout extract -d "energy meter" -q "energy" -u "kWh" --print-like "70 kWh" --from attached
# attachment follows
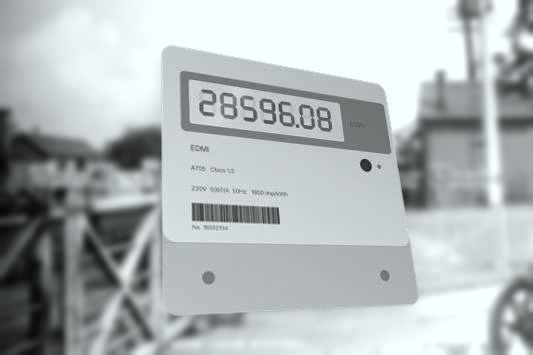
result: 28596.08 kWh
